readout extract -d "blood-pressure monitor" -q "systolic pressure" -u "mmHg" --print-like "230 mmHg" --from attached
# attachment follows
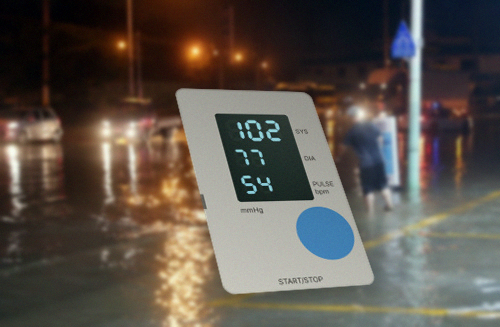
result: 102 mmHg
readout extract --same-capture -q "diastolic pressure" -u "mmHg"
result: 77 mmHg
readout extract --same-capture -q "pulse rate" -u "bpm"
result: 54 bpm
